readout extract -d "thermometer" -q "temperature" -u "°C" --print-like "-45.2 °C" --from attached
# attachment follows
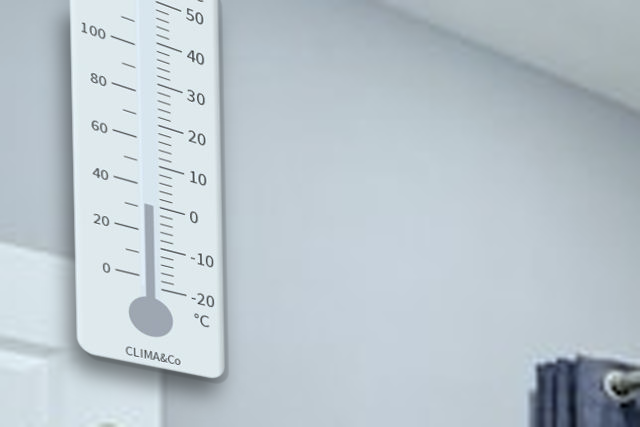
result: 0 °C
